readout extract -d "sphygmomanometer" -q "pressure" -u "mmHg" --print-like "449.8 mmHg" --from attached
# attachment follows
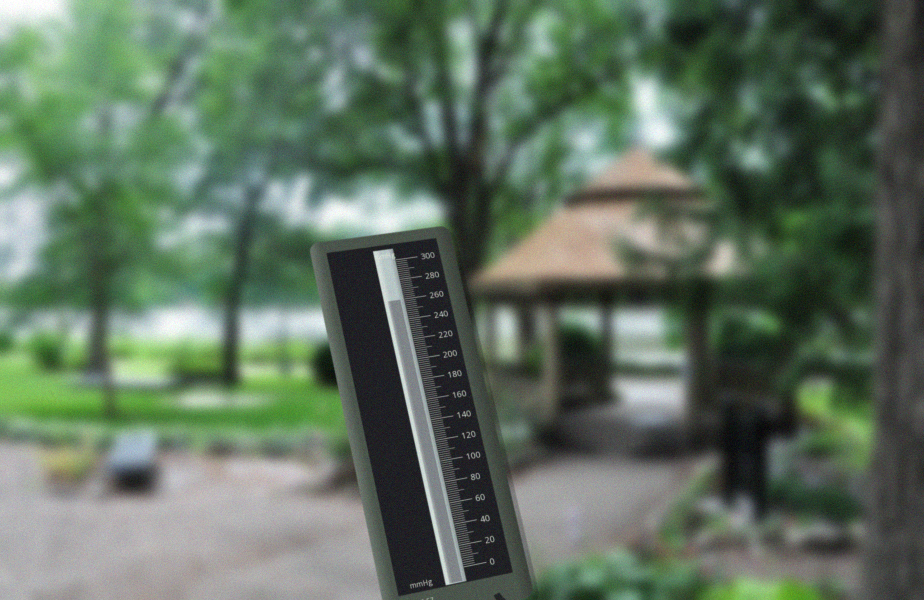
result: 260 mmHg
